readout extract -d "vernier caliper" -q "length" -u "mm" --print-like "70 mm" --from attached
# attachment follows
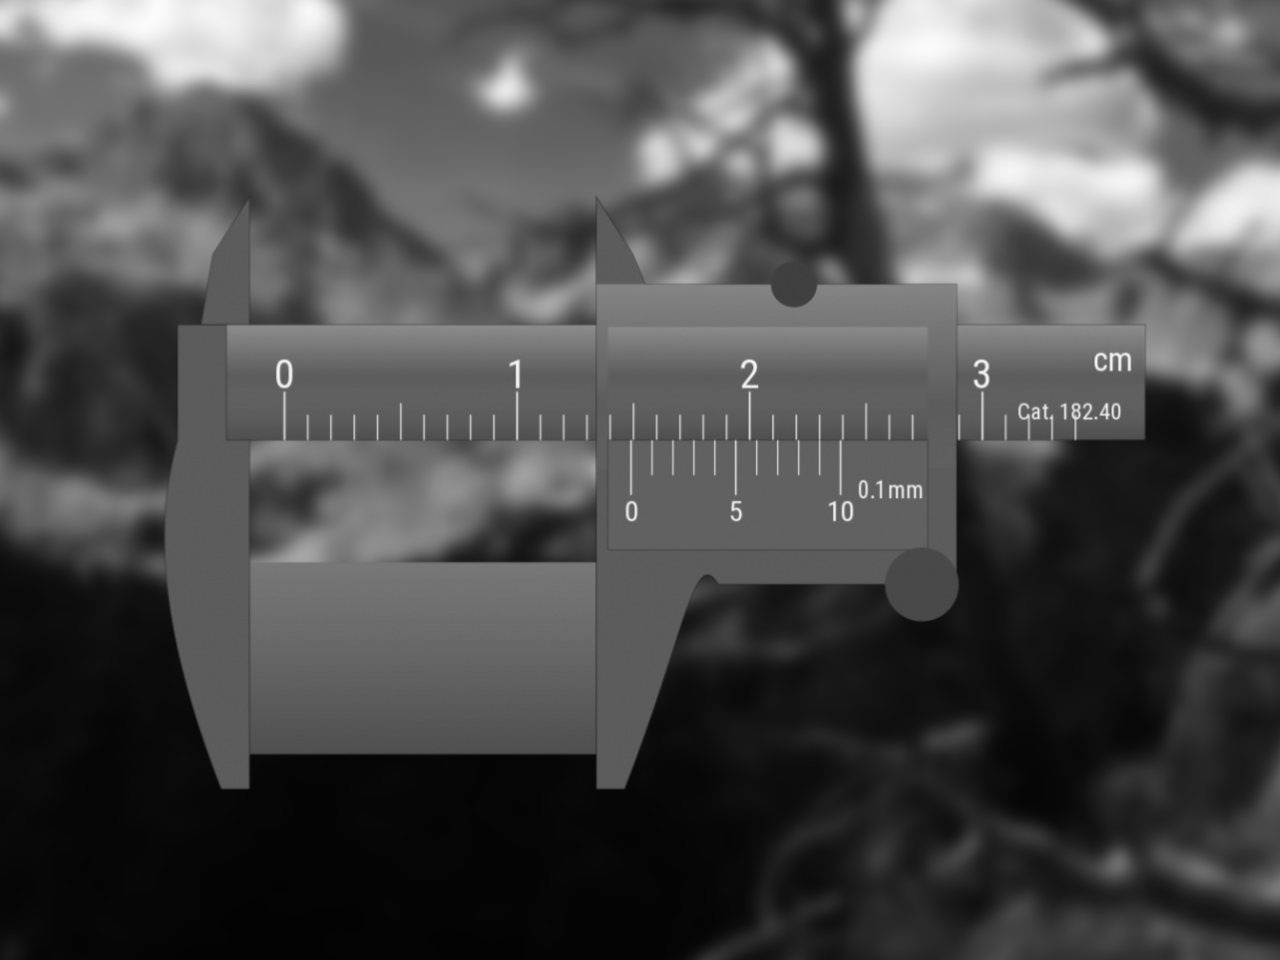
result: 14.9 mm
